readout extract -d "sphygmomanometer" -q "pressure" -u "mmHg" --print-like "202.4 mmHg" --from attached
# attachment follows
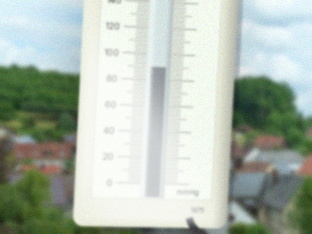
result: 90 mmHg
